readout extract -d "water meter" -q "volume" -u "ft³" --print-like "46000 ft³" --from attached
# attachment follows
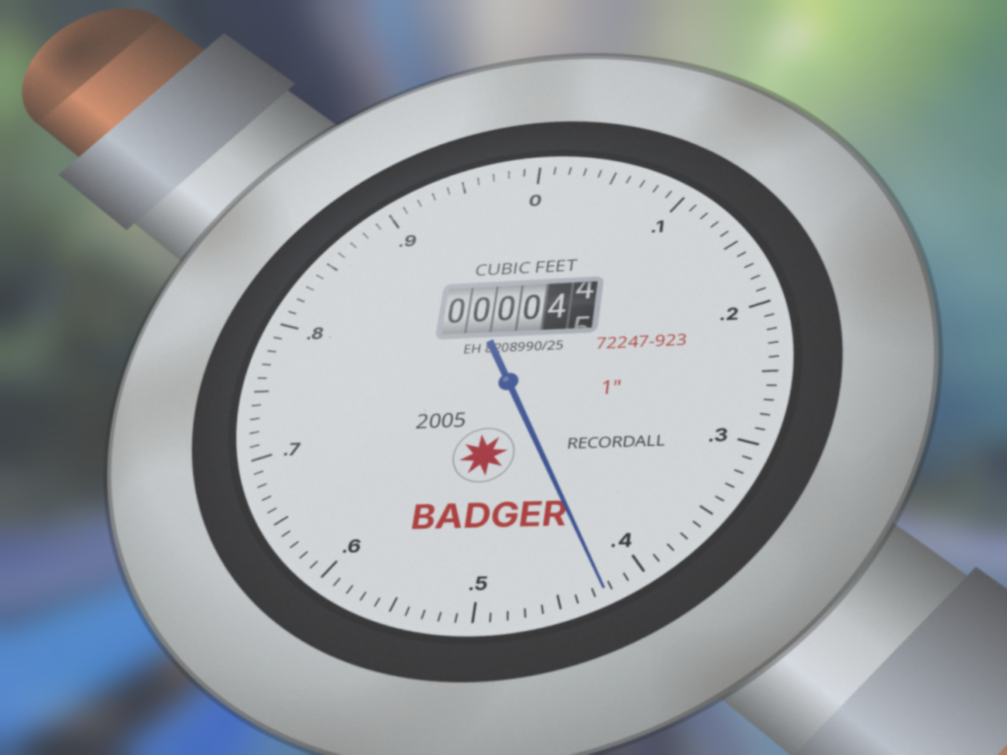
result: 44.42 ft³
